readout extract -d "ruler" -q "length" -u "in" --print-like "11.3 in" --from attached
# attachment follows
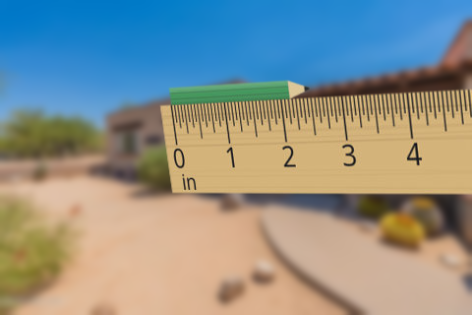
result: 2.5 in
